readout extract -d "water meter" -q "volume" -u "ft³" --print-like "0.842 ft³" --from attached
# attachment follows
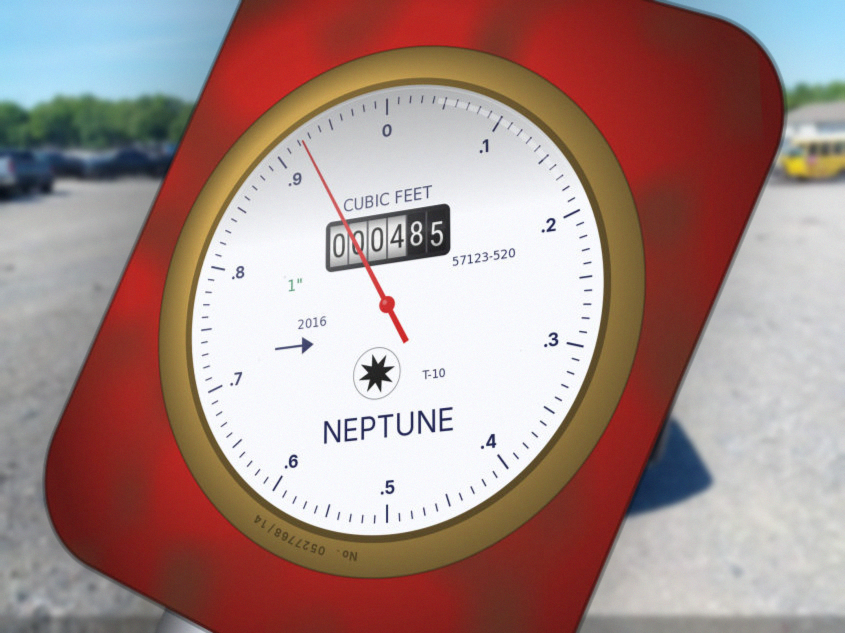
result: 484.92 ft³
